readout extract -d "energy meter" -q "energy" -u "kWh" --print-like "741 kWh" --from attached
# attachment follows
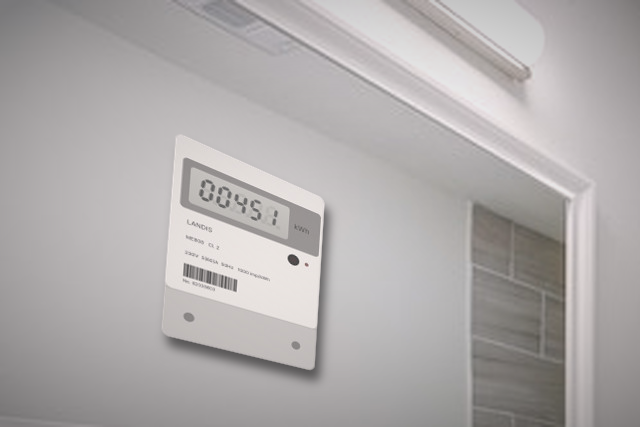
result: 451 kWh
